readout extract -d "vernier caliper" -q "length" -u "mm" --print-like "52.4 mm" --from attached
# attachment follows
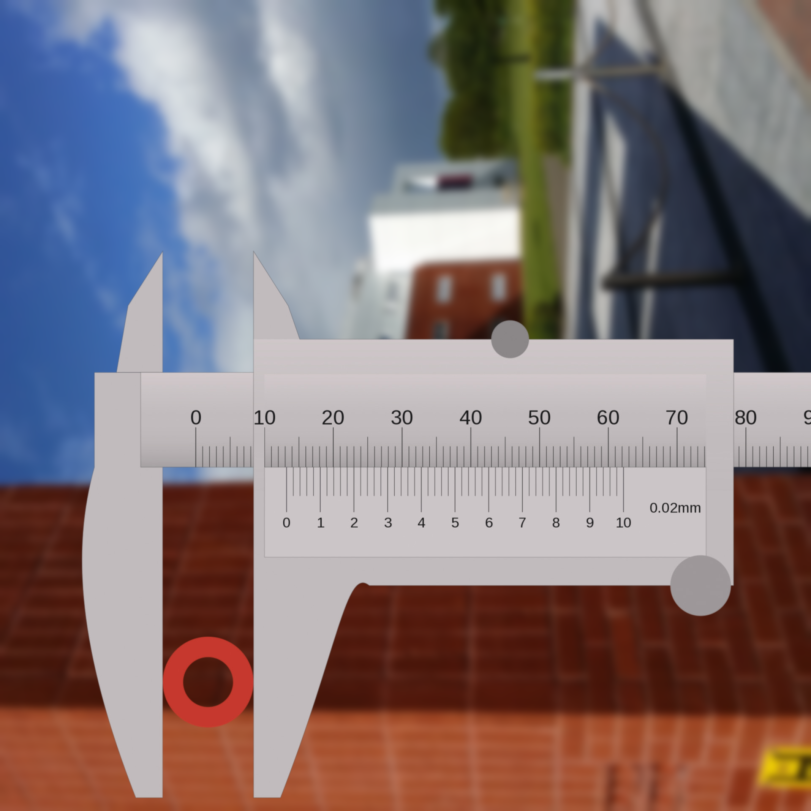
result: 13.2 mm
